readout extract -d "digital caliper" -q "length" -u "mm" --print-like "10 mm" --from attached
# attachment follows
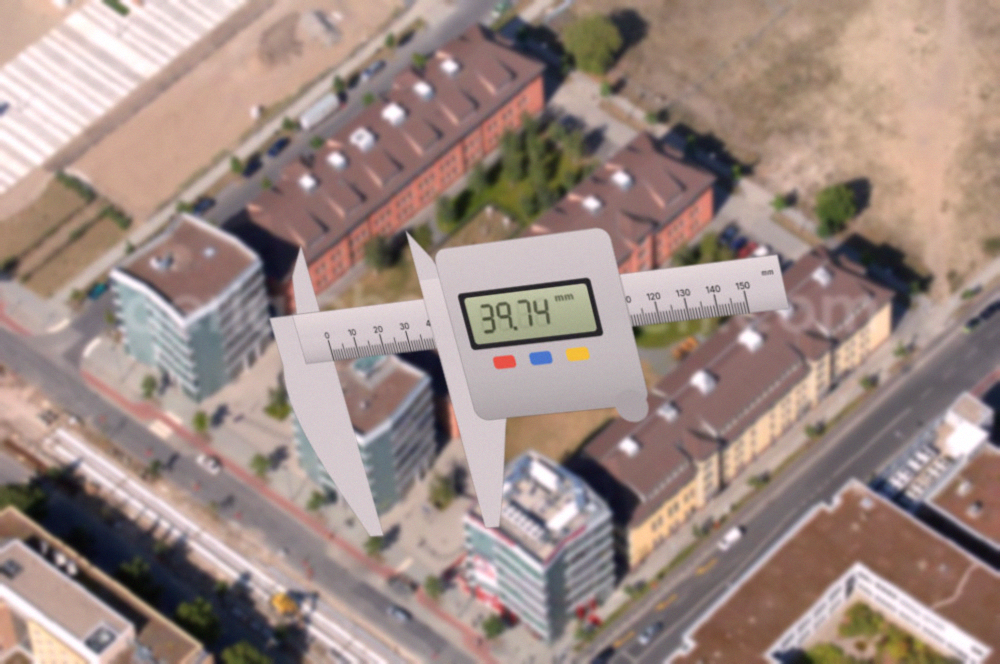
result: 39.74 mm
